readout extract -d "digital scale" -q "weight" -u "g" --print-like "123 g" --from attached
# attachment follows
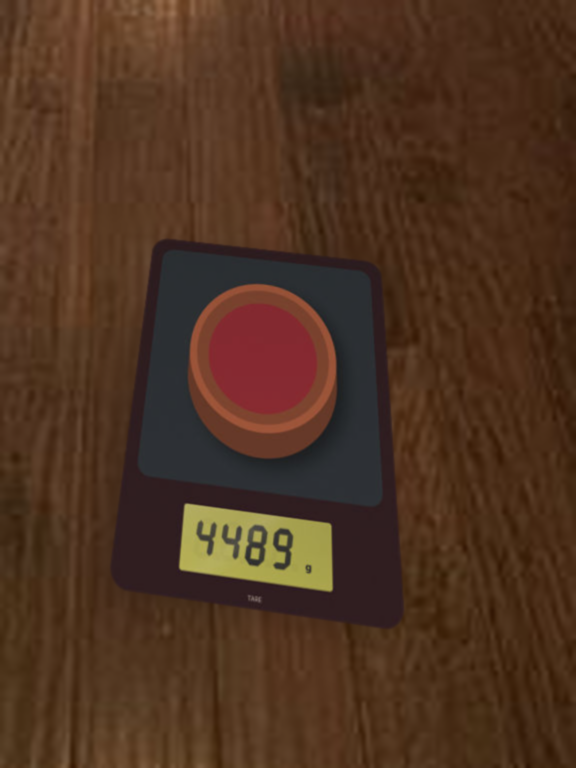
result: 4489 g
